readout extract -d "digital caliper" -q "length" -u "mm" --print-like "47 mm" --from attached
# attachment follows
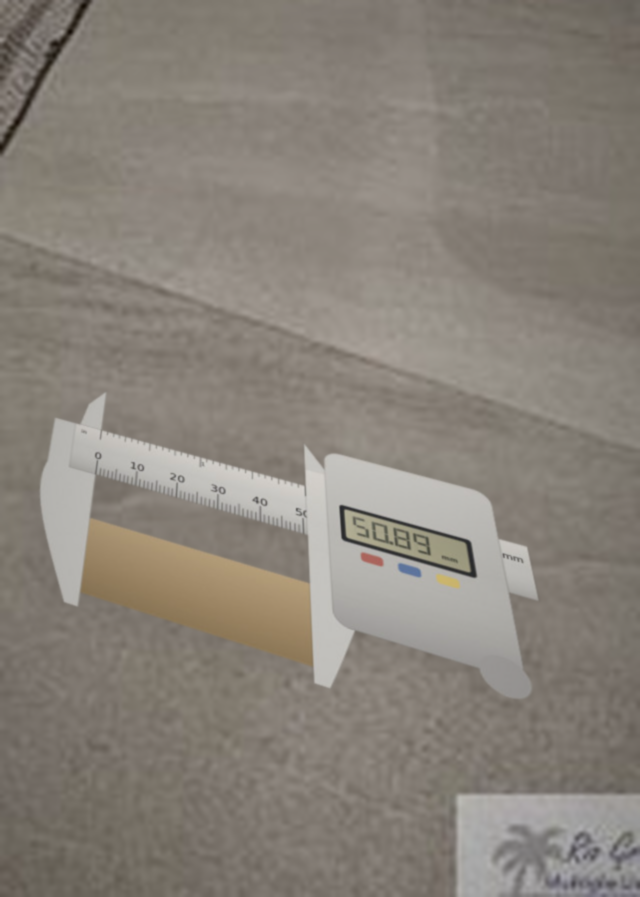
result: 50.89 mm
